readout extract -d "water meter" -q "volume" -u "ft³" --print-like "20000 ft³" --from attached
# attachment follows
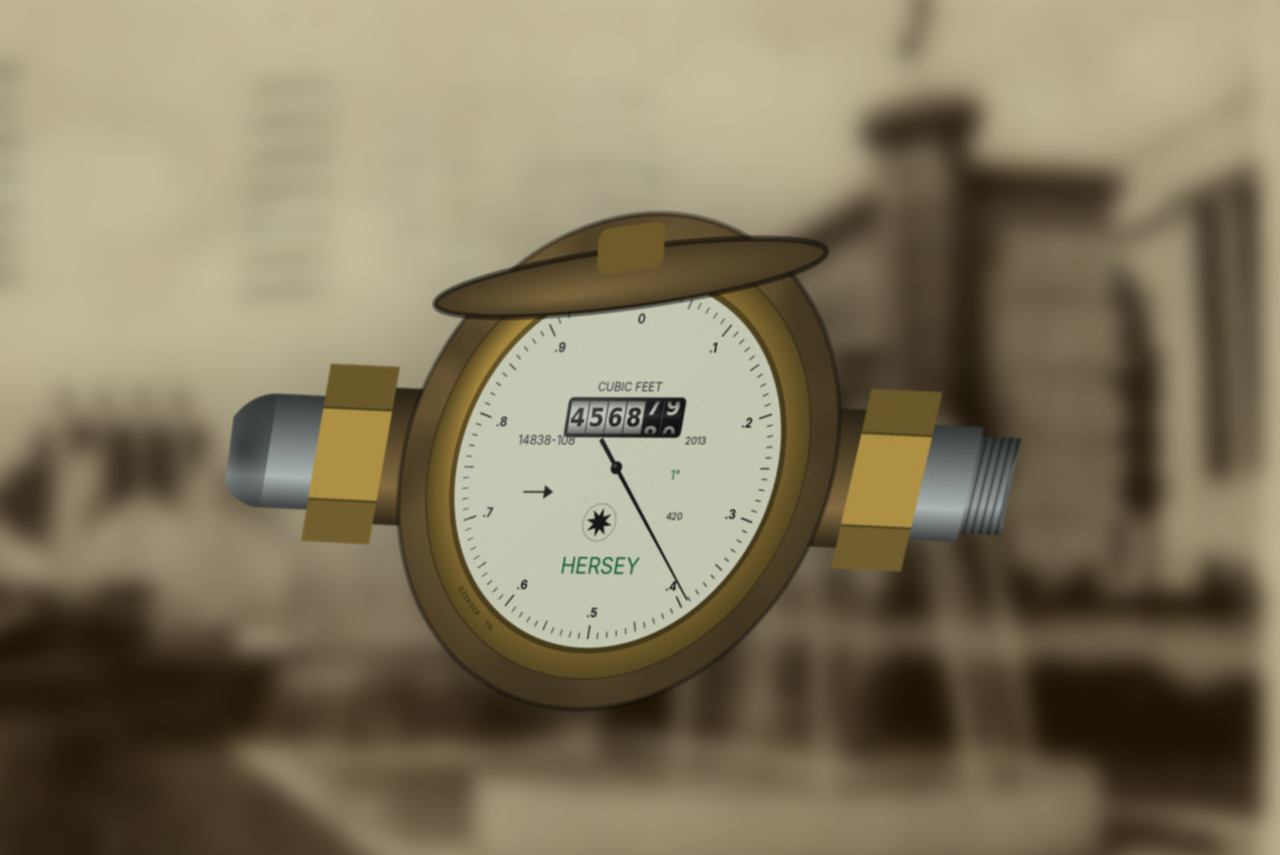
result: 456879.39 ft³
